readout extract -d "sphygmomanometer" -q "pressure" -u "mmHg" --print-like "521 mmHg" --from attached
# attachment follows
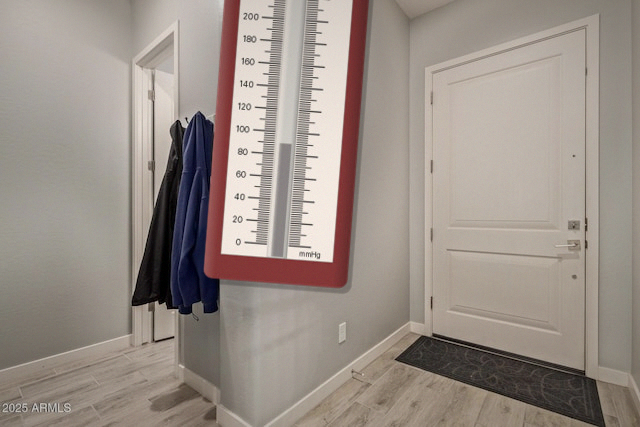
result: 90 mmHg
